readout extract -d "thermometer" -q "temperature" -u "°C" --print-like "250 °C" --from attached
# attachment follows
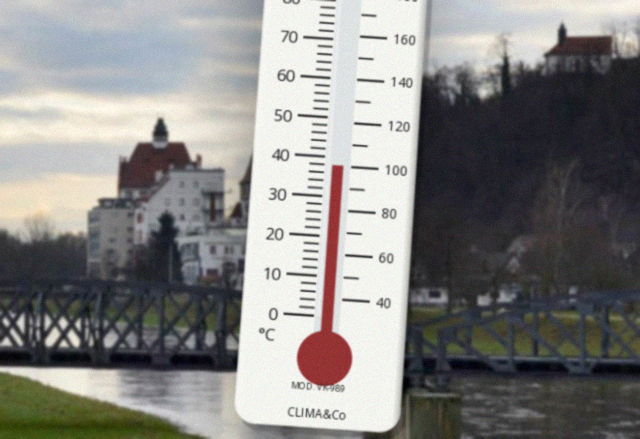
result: 38 °C
